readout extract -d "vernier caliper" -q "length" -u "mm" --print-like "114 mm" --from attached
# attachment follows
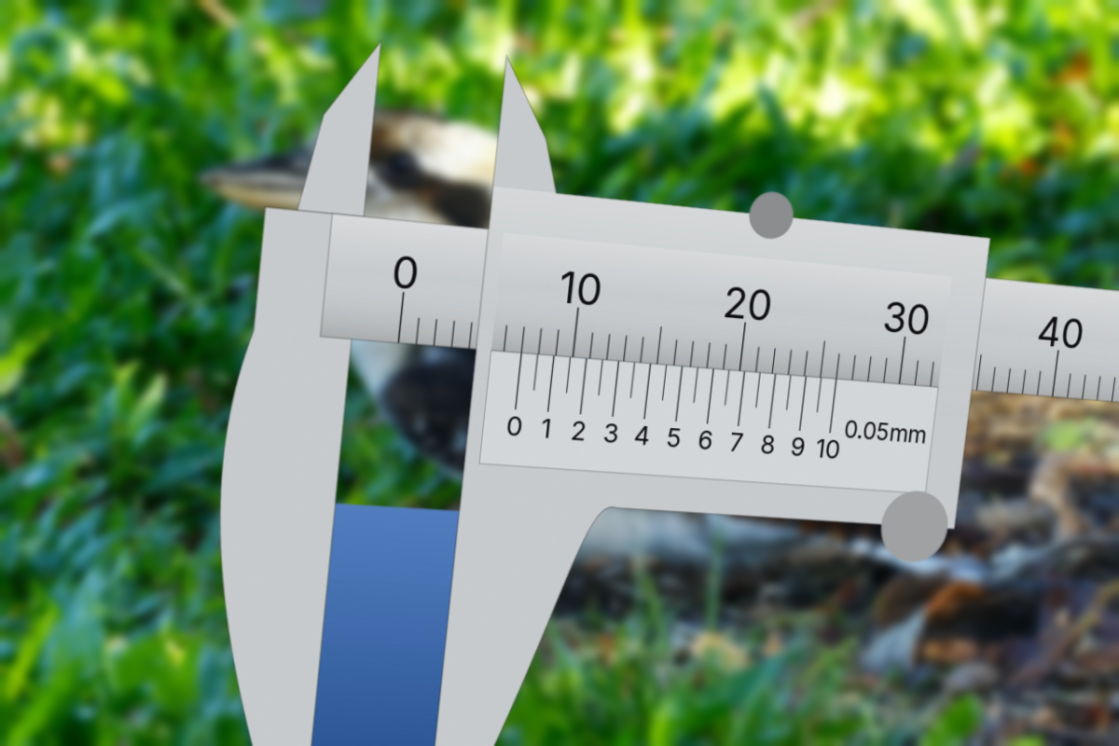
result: 7.0 mm
